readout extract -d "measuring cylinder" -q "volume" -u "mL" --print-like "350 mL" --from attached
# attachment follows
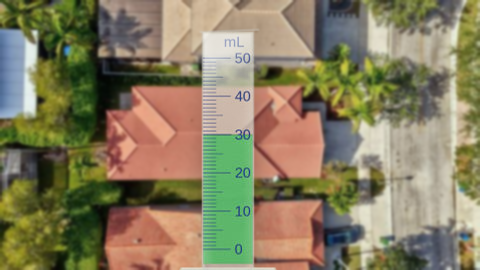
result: 30 mL
